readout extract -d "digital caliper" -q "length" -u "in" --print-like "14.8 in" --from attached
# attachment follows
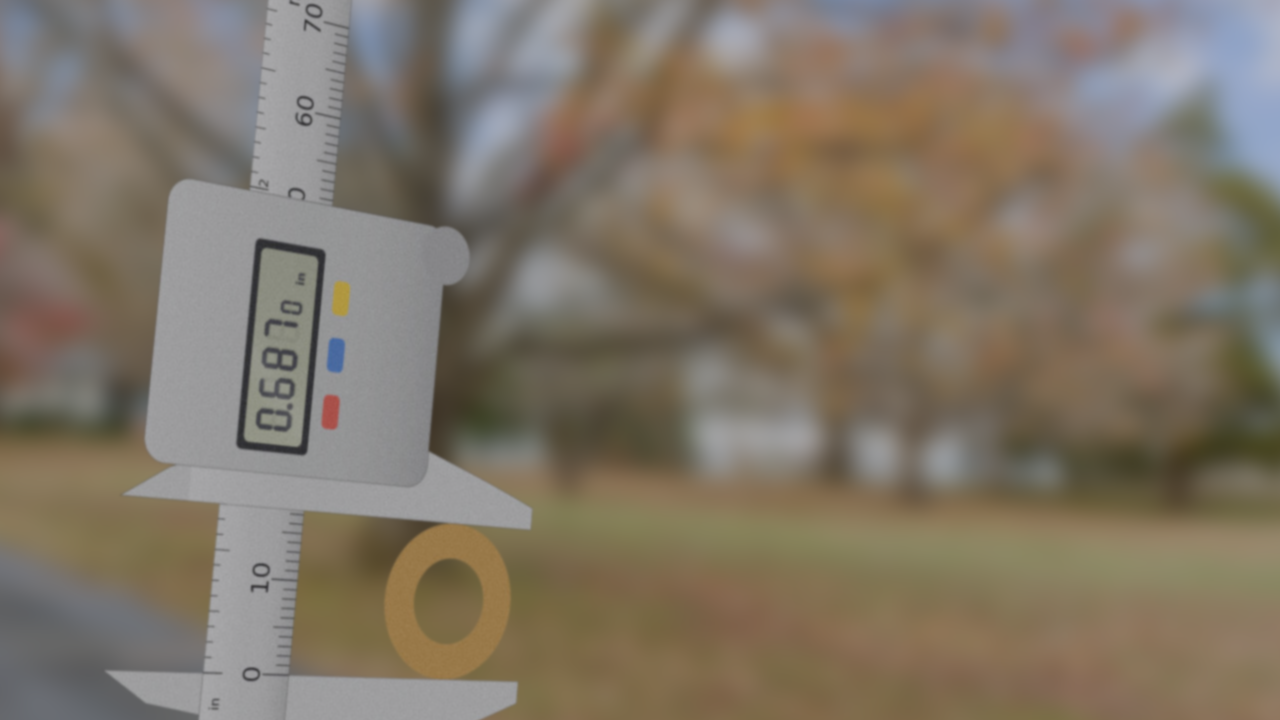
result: 0.6870 in
